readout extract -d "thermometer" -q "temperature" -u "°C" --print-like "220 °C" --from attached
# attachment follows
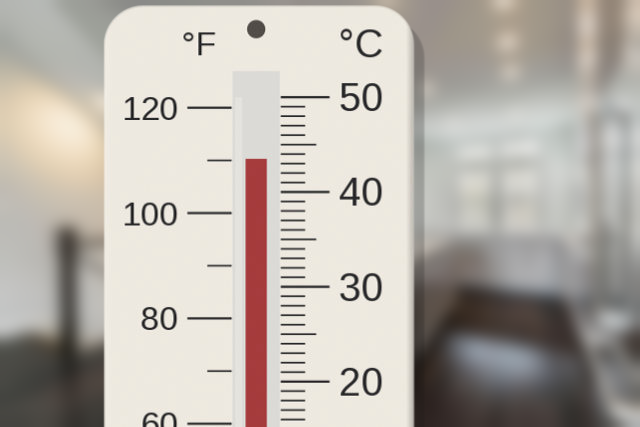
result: 43.5 °C
